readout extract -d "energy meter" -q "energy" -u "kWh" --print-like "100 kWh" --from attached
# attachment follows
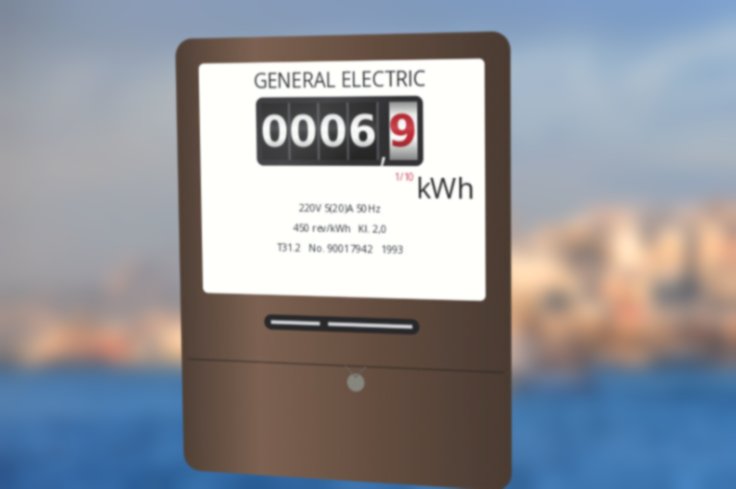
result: 6.9 kWh
